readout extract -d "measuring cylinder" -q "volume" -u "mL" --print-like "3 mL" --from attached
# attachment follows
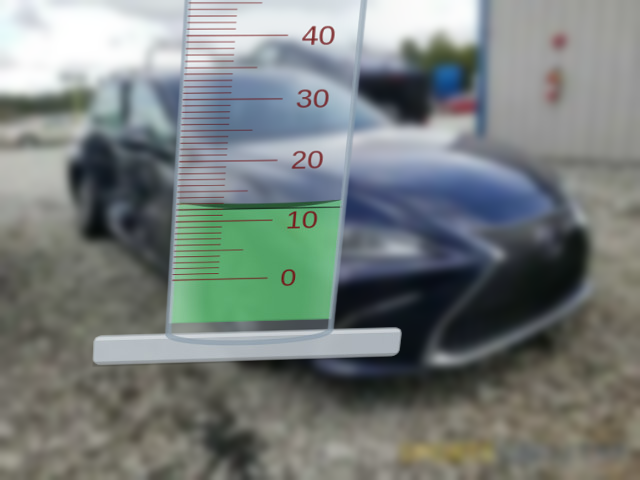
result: 12 mL
